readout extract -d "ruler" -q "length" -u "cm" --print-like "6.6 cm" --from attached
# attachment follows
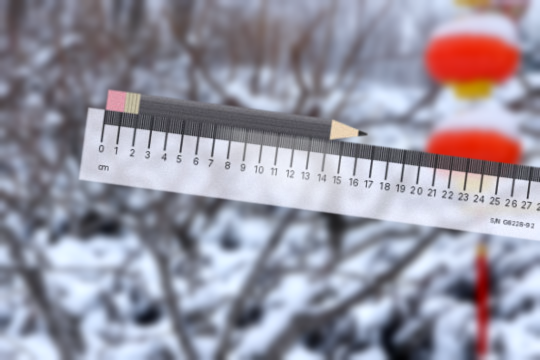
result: 16.5 cm
